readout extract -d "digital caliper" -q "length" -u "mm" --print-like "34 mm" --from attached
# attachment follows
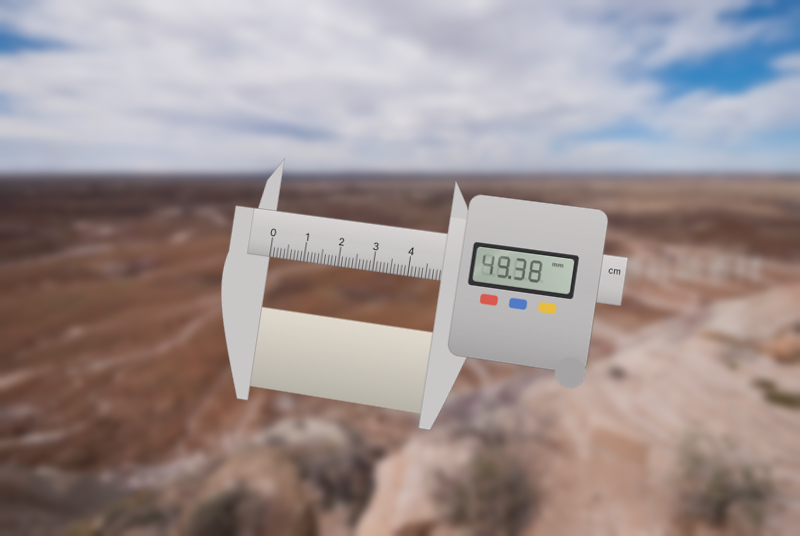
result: 49.38 mm
